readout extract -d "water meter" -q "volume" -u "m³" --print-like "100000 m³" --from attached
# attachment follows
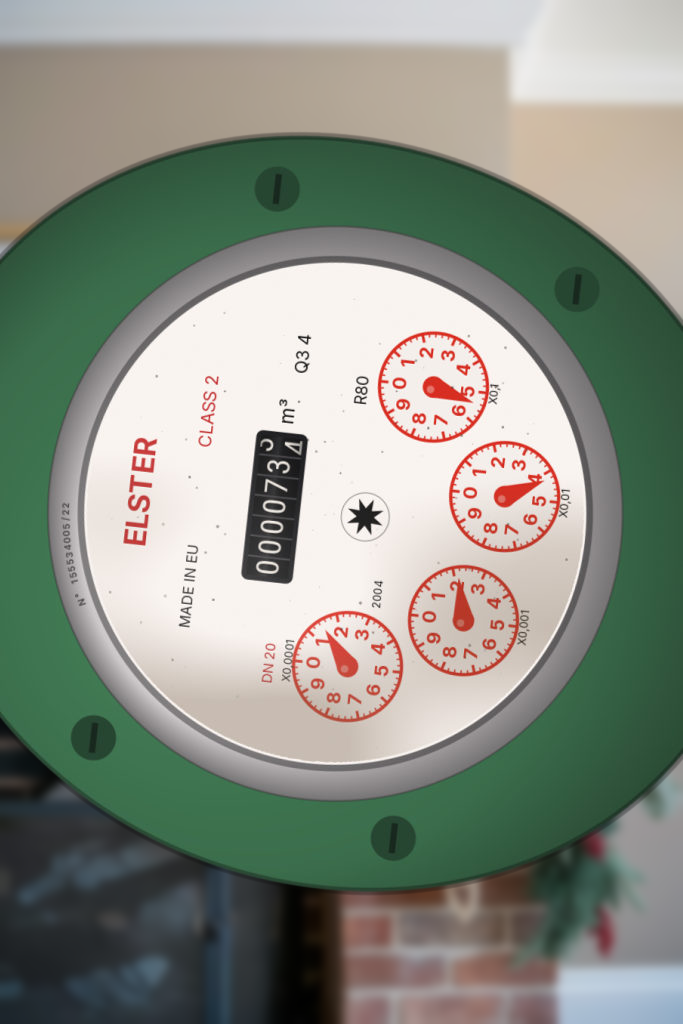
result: 733.5421 m³
